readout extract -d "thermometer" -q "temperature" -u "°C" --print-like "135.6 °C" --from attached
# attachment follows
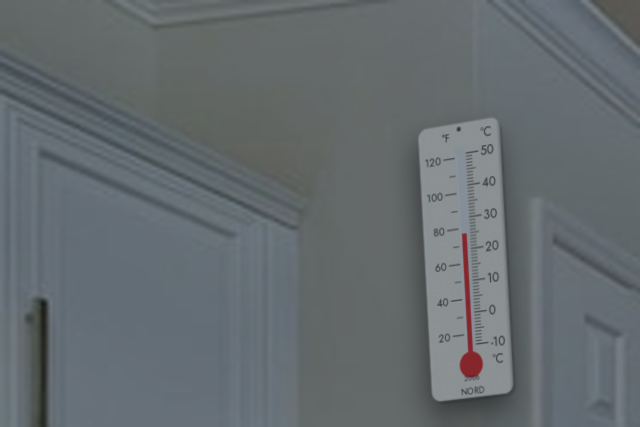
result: 25 °C
